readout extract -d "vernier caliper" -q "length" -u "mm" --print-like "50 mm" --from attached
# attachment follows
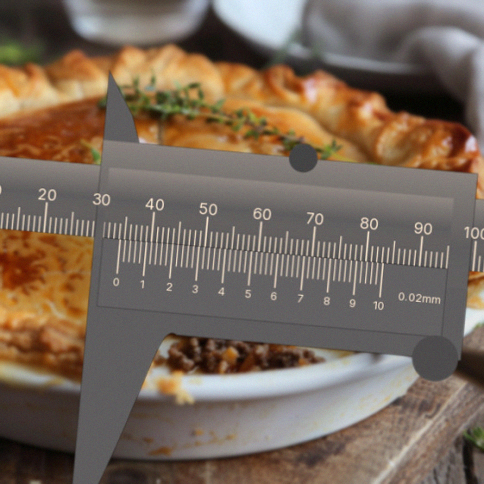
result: 34.2 mm
